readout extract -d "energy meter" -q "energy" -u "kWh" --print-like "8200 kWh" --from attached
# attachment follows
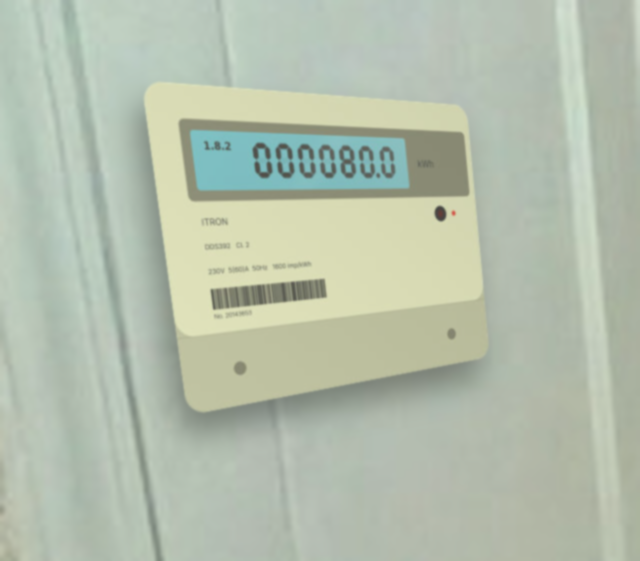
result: 80.0 kWh
